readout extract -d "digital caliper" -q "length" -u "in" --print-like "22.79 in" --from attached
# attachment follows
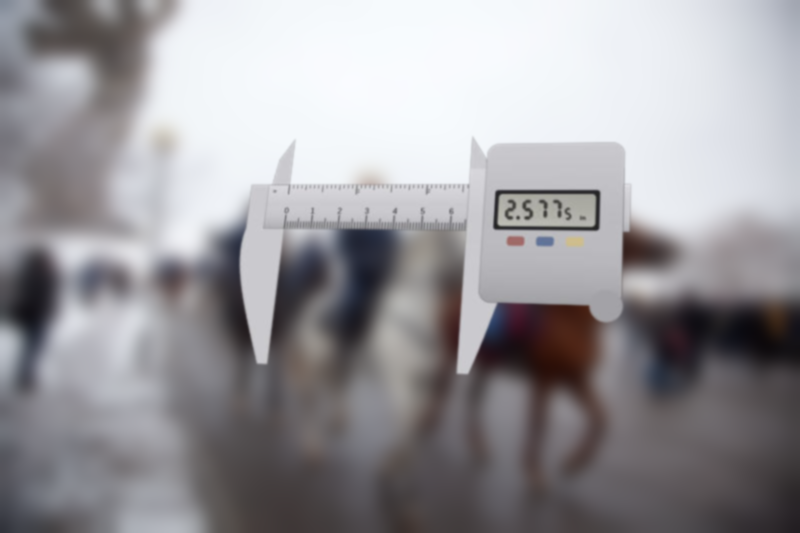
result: 2.5775 in
